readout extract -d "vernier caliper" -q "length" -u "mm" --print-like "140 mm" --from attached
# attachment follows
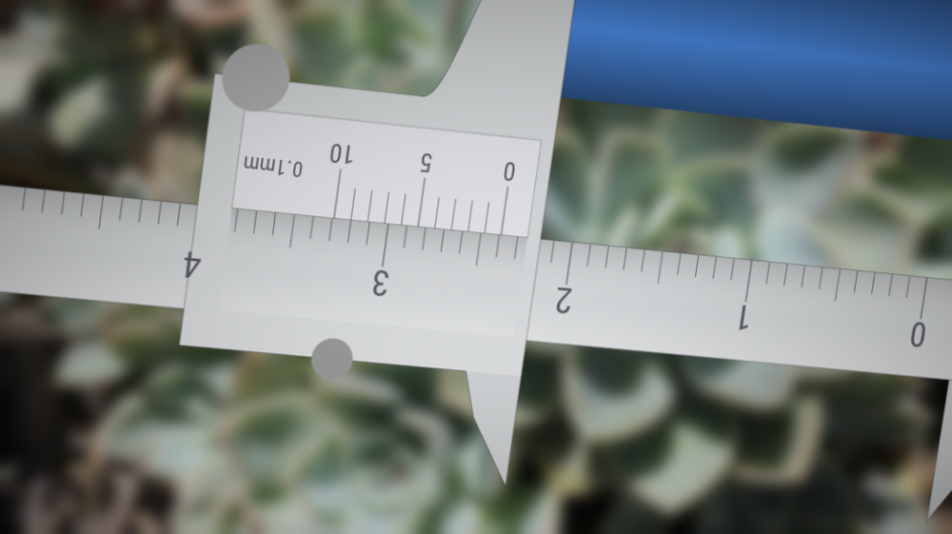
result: 23.9 mm
